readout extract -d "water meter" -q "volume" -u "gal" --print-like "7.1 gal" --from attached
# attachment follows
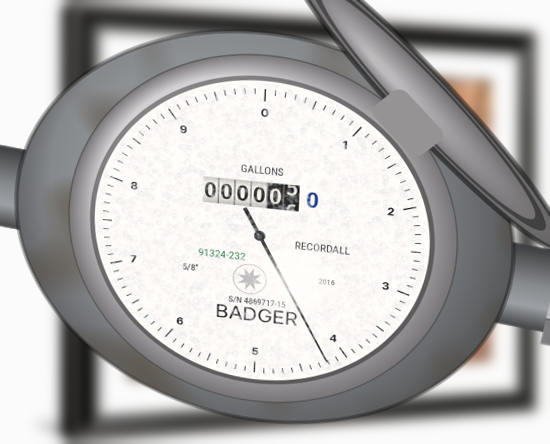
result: 54.2 gal
